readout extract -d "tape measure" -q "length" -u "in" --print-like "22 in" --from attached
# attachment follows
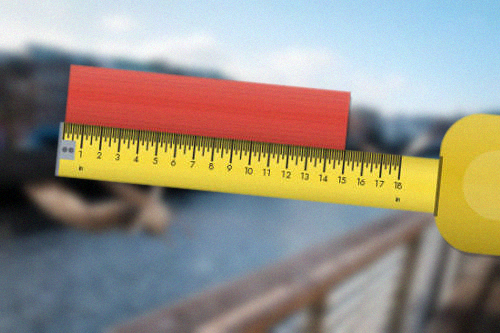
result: 15 in
